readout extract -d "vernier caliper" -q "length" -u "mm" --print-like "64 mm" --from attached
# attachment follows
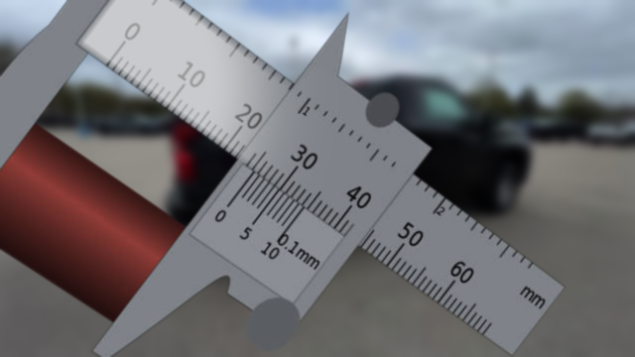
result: 25.4 mm
